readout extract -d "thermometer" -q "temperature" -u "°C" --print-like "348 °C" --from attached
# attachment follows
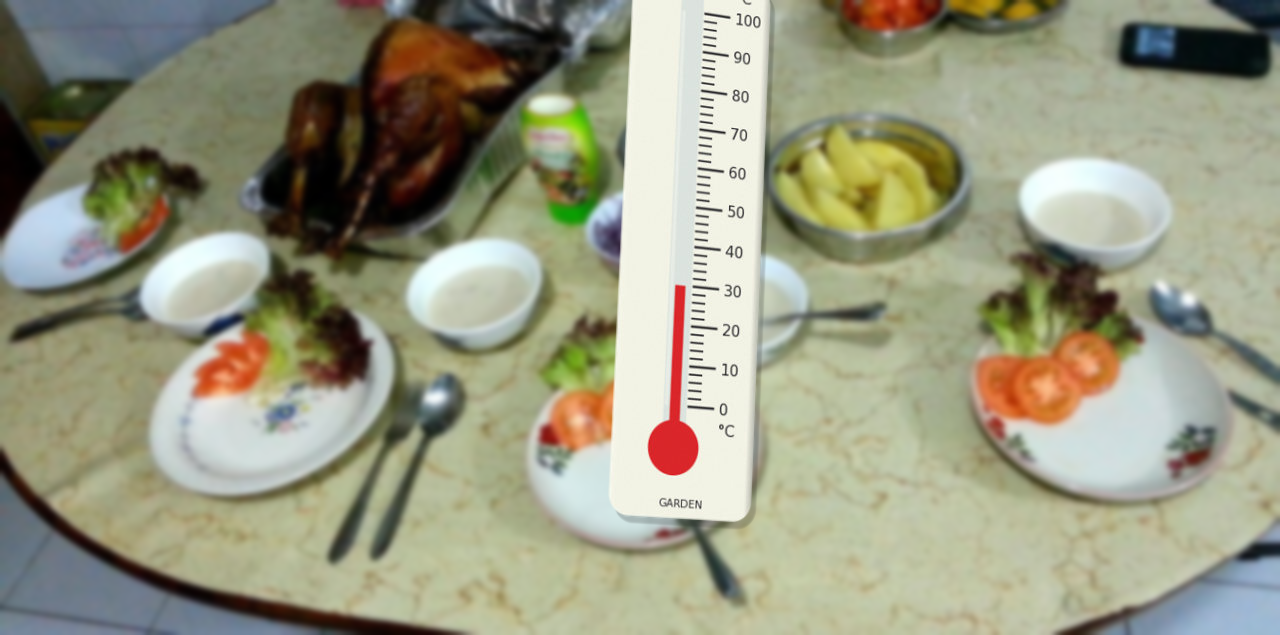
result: 30 °C
